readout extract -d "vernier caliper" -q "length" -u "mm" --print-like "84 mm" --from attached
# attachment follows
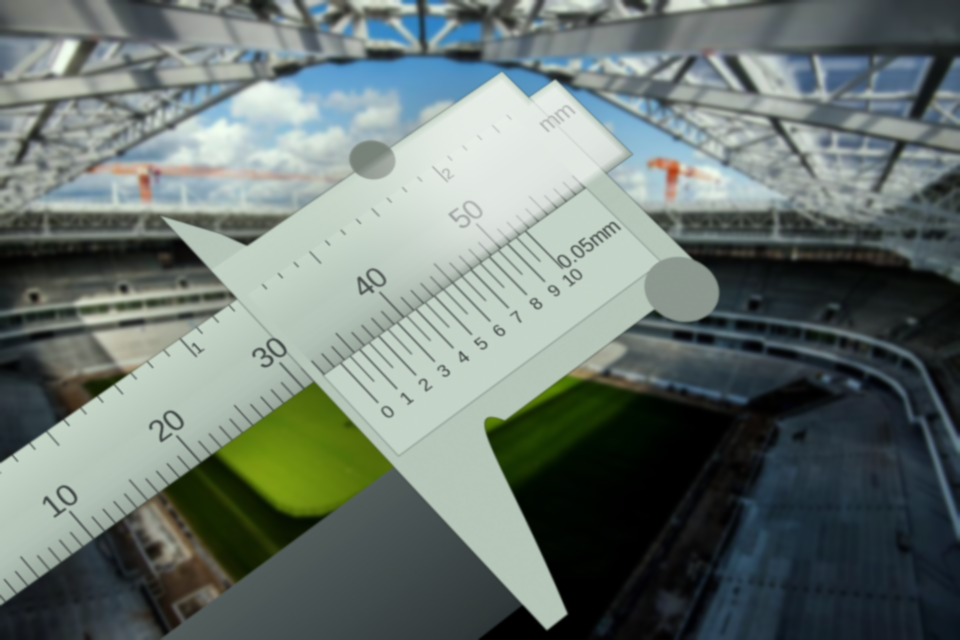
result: 33.6 mm
